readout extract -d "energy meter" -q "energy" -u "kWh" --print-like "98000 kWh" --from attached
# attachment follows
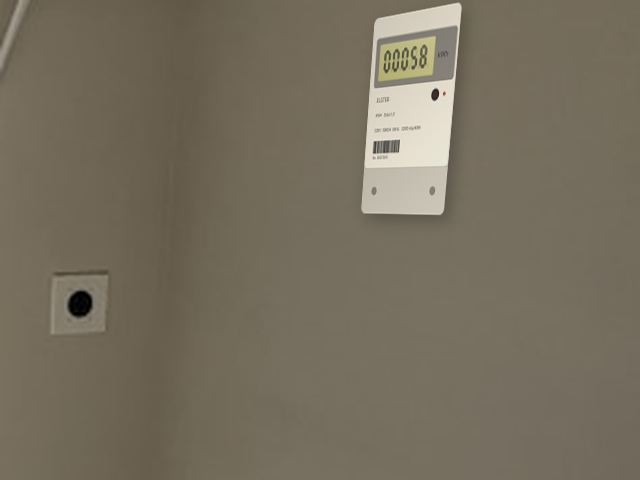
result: 58 kWh
